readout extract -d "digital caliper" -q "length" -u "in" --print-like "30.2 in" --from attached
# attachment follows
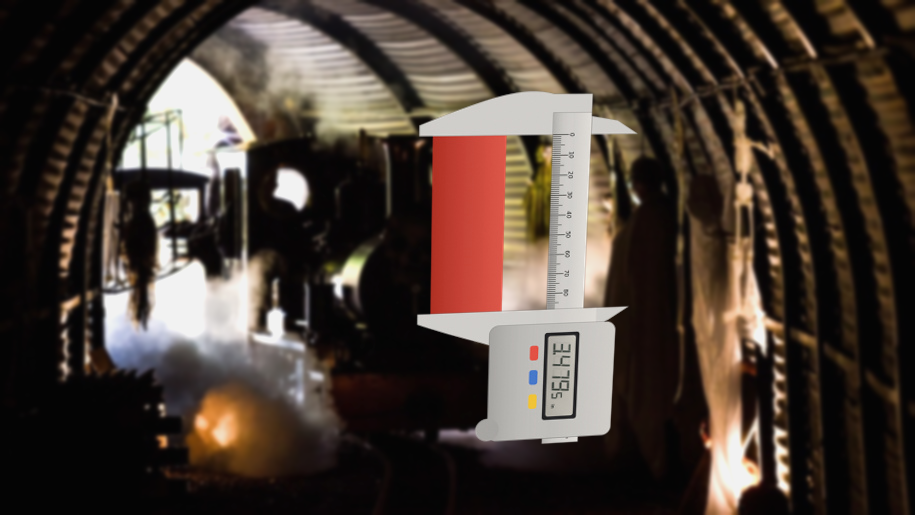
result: 3.4795 in
